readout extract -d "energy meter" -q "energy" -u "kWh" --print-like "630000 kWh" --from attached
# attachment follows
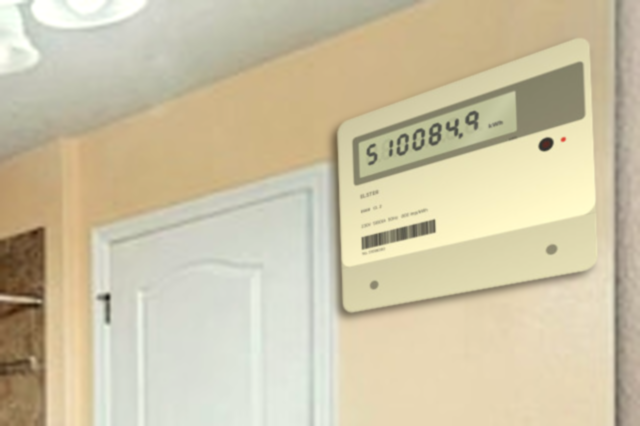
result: 510084.9 kWh
